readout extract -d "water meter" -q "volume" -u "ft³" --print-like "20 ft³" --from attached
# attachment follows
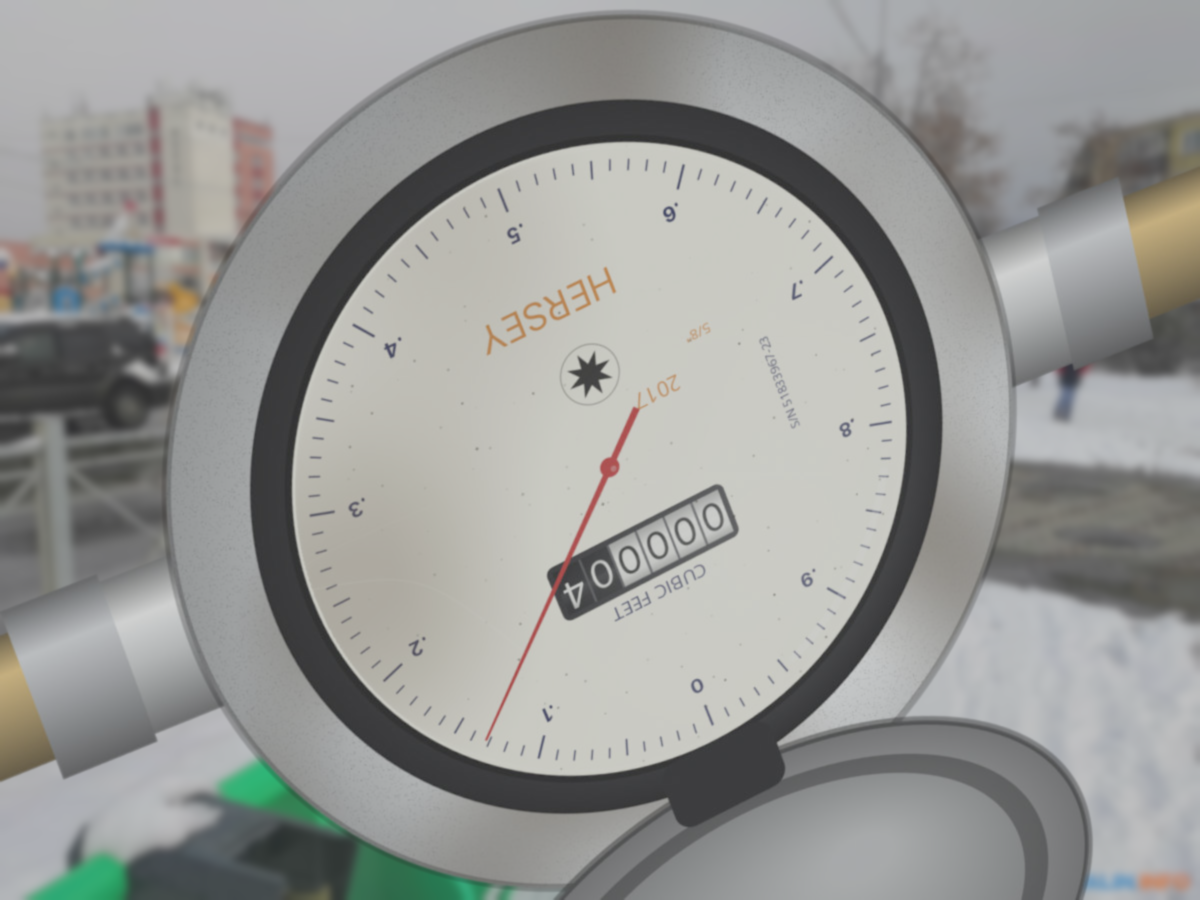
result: 4.13 ft³
